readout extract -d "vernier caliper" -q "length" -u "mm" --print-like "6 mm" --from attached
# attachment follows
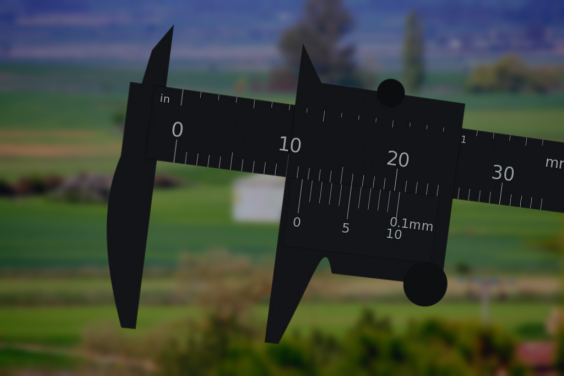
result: 11.5 mm
